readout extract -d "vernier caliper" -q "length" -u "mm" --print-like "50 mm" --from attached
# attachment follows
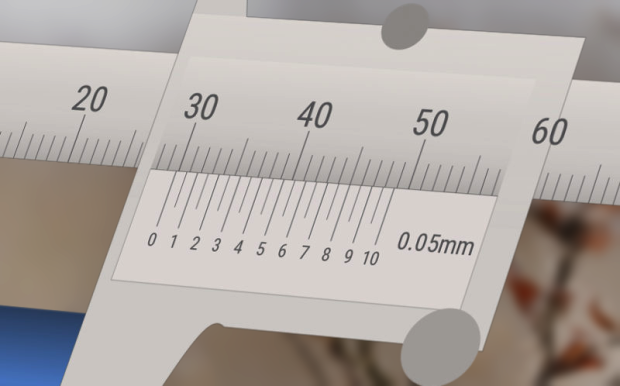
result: 29.8 mm
